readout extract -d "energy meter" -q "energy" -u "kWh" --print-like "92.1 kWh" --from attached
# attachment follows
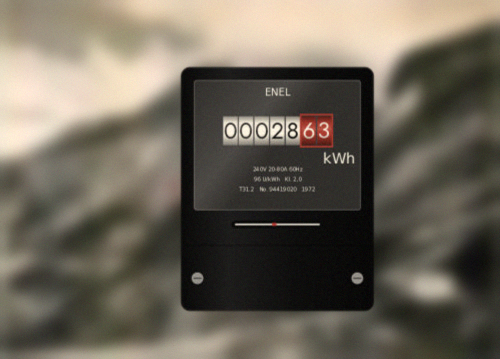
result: 28.63 kWh
